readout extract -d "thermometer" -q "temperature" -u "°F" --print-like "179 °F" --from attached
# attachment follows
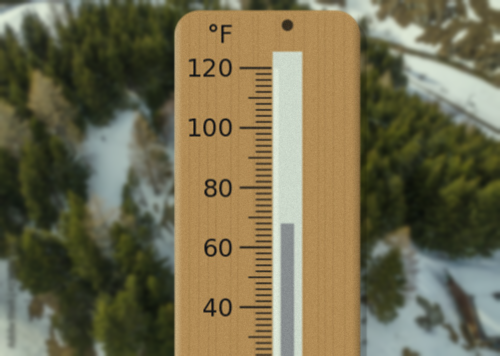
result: 68 °F
